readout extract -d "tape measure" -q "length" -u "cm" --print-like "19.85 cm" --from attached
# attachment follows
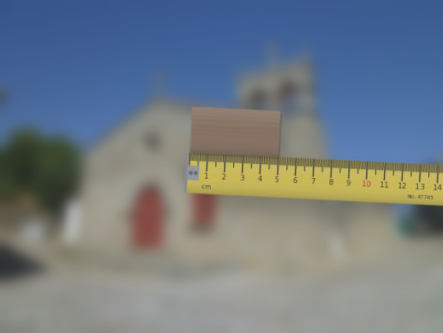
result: 5 cm
